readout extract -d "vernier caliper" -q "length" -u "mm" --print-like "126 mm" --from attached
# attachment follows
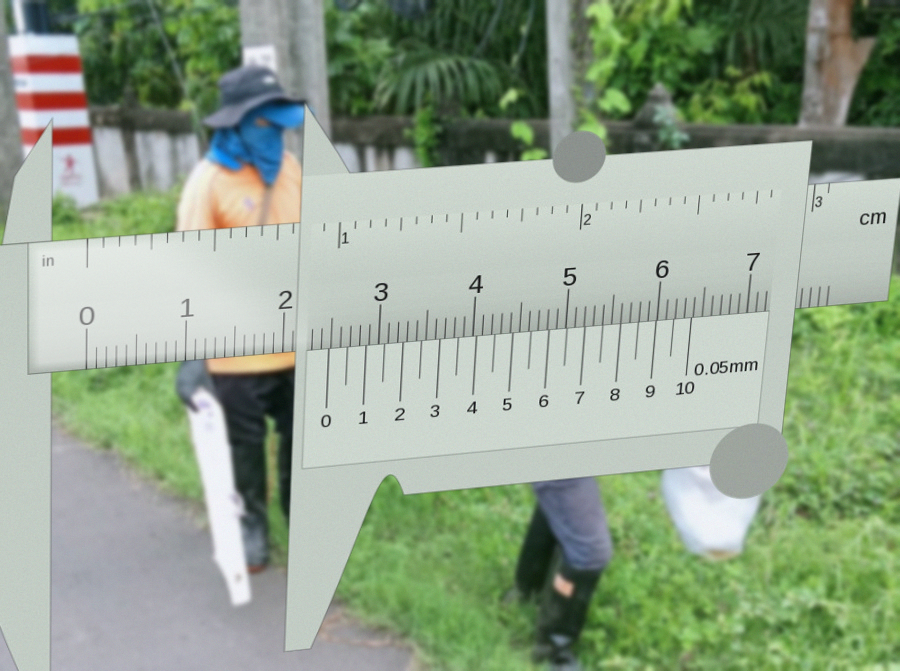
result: 24.8 mm
